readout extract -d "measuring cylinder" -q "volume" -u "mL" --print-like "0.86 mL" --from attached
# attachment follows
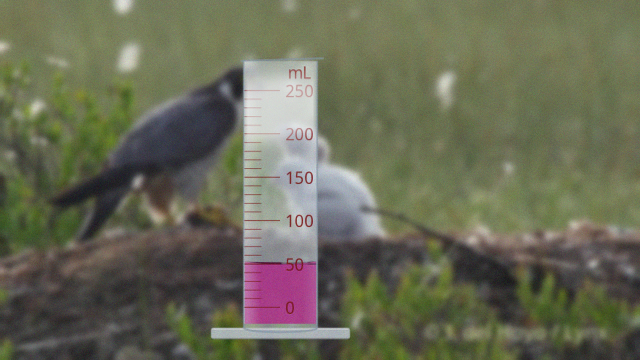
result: 50 mL
